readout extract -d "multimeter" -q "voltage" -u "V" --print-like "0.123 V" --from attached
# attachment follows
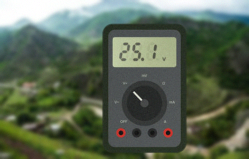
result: 25.1 V
